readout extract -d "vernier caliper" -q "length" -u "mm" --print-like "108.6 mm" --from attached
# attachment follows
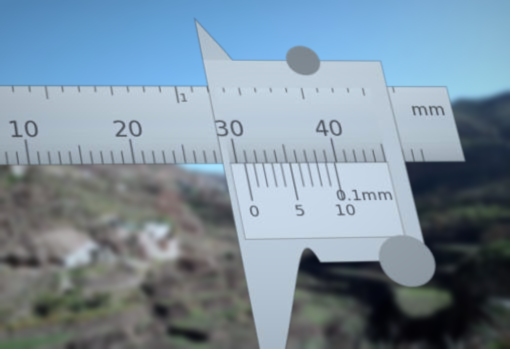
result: 30.8 mm
